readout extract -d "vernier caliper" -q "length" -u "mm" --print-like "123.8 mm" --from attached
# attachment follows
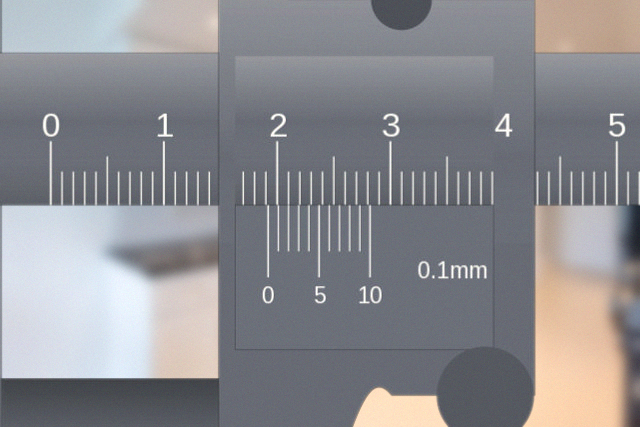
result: 19.2 mm
